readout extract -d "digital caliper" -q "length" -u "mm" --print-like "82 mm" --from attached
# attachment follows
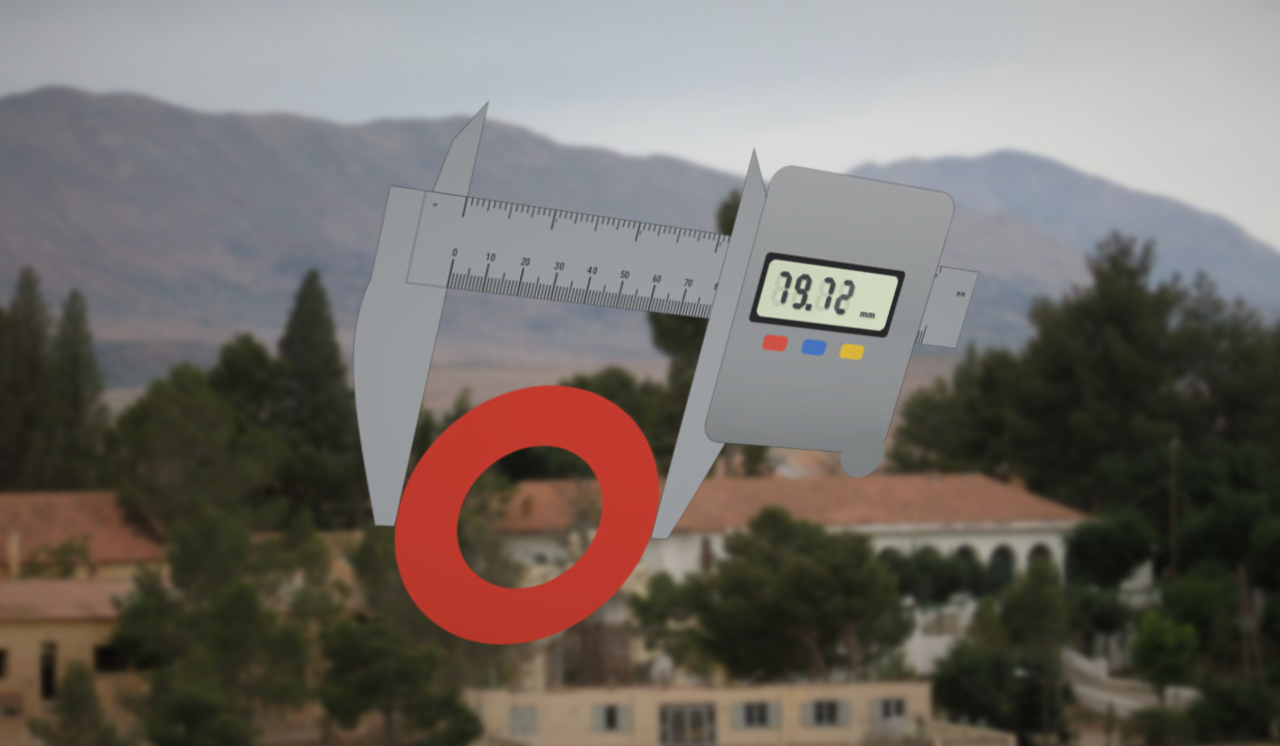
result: 79.72 mm
